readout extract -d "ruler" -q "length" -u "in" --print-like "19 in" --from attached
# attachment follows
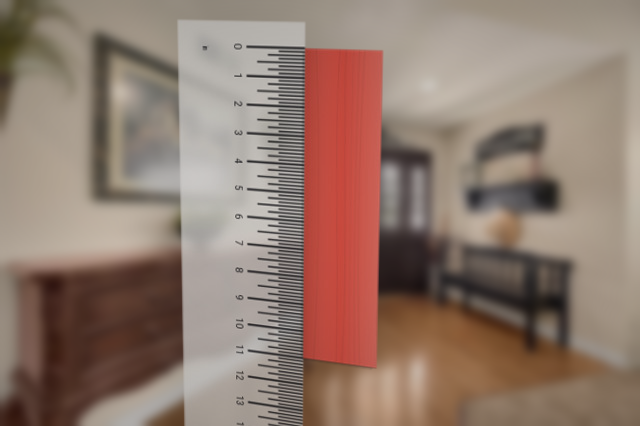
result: 11 in
